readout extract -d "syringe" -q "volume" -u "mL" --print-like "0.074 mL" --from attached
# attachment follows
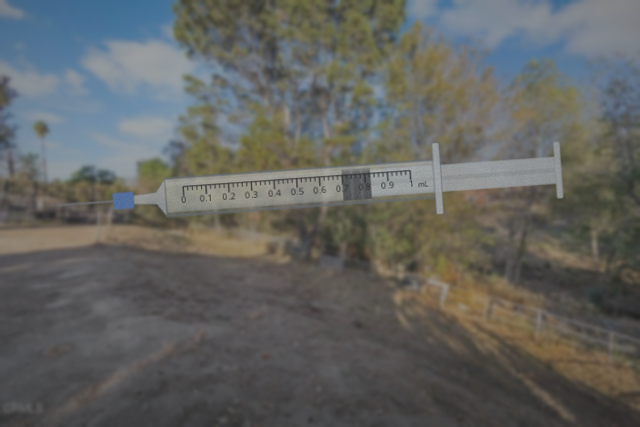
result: 0.7 mL
